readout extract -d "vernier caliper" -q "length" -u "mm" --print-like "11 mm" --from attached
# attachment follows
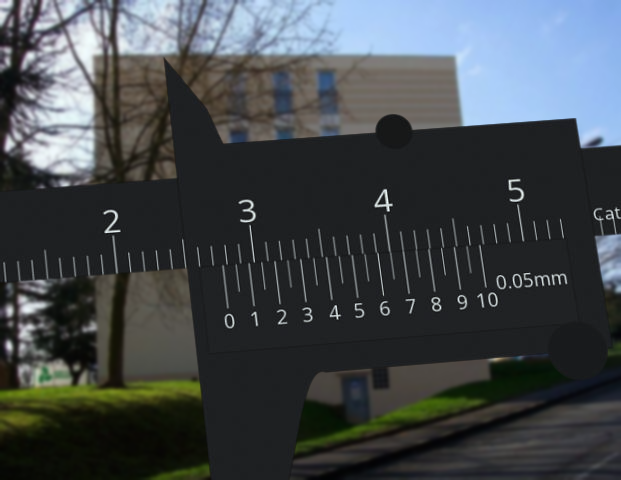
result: 27.7 mm
